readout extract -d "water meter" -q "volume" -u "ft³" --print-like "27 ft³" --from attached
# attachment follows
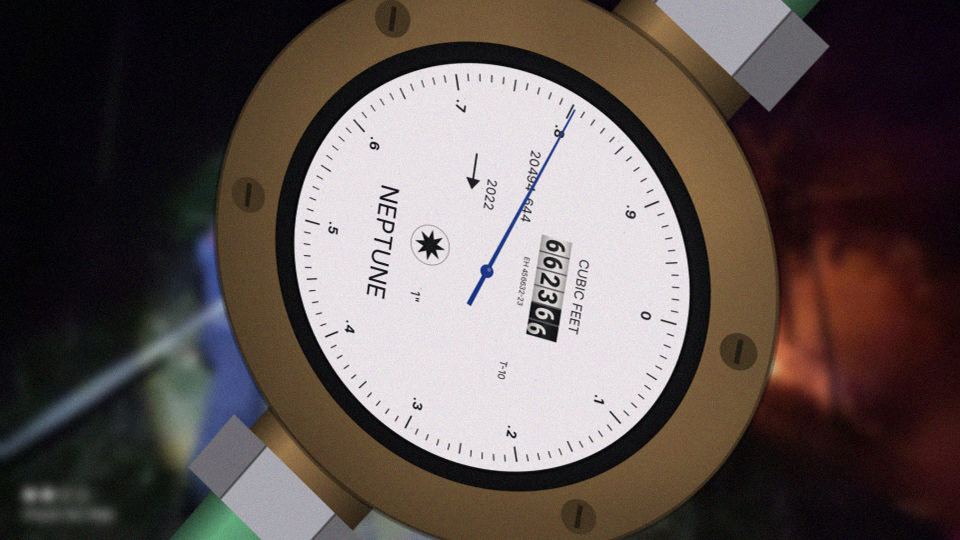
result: 662365.80 ft³
